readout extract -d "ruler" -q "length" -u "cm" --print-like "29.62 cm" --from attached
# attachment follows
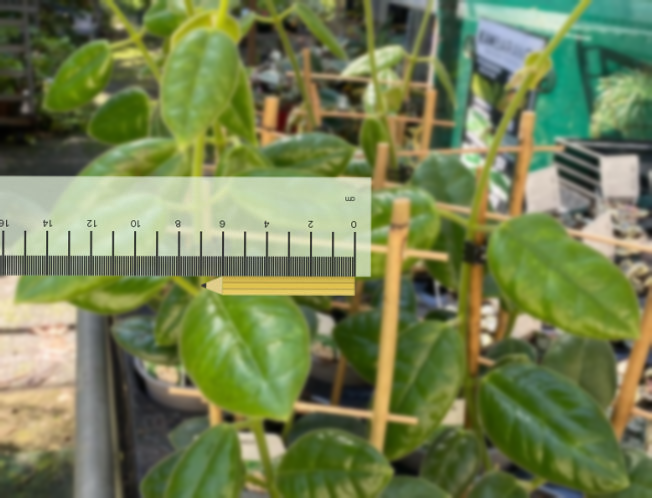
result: 7 cm
